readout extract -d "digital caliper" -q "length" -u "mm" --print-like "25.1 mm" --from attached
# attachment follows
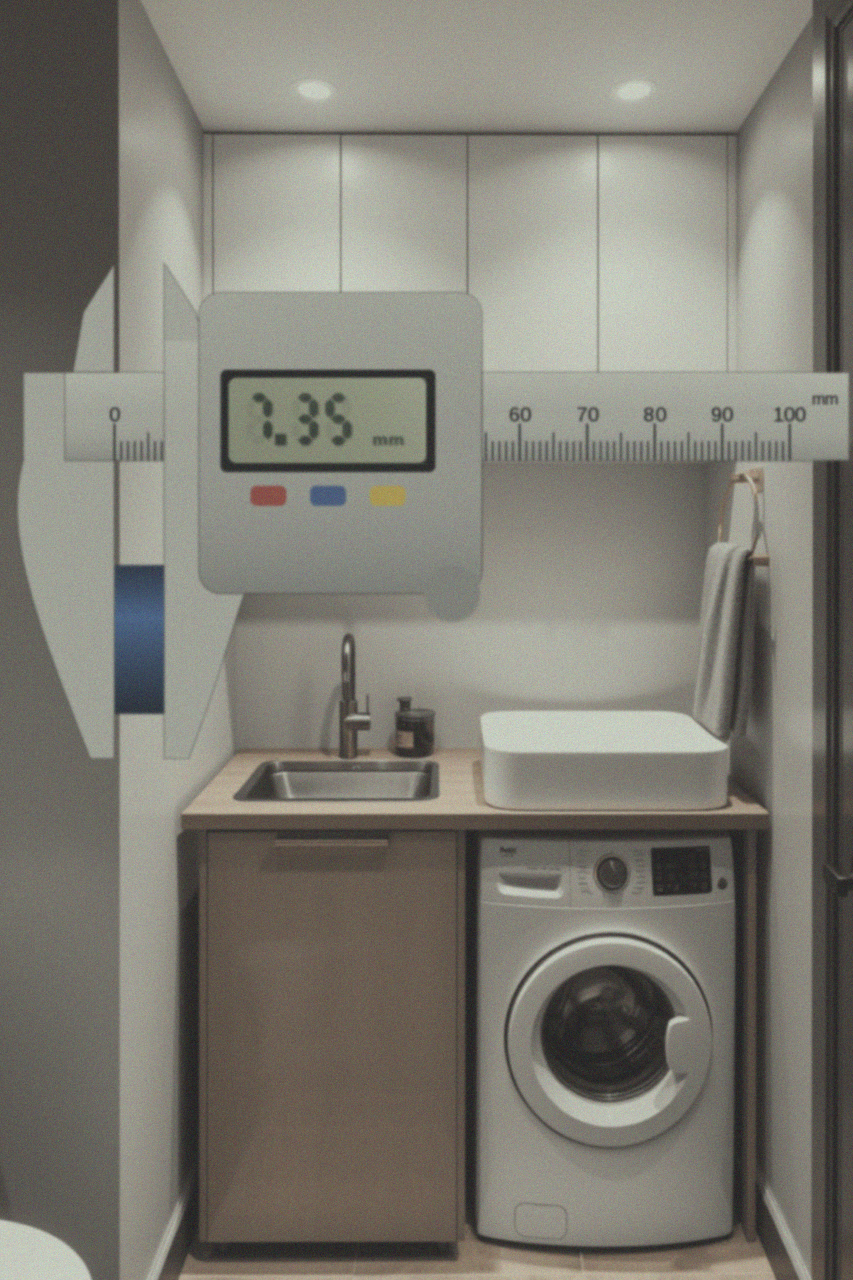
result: 7.35 mm
